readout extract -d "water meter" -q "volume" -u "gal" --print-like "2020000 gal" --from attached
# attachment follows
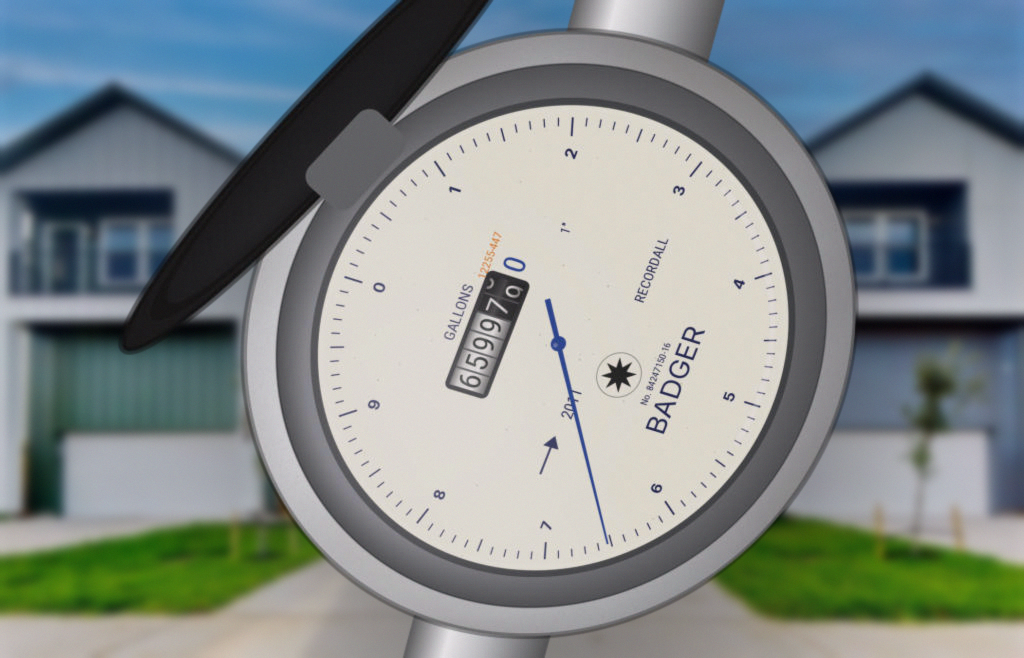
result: 6599786.5 gal
